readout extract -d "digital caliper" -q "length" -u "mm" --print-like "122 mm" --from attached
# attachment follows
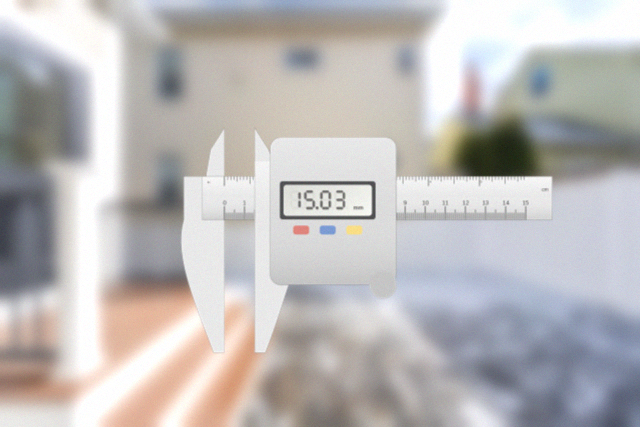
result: 15.03 mm
